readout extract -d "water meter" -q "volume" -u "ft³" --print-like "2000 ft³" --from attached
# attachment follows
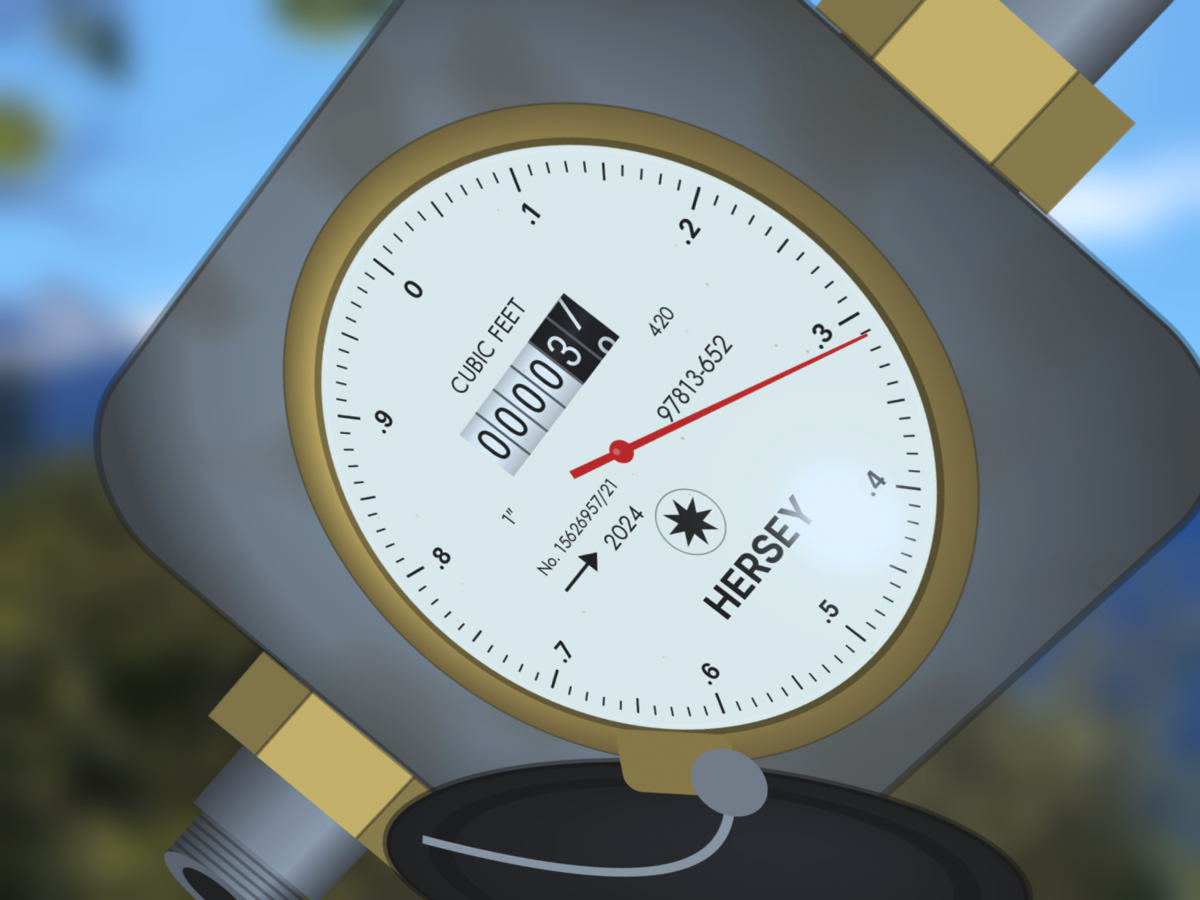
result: 37.31 ft³
